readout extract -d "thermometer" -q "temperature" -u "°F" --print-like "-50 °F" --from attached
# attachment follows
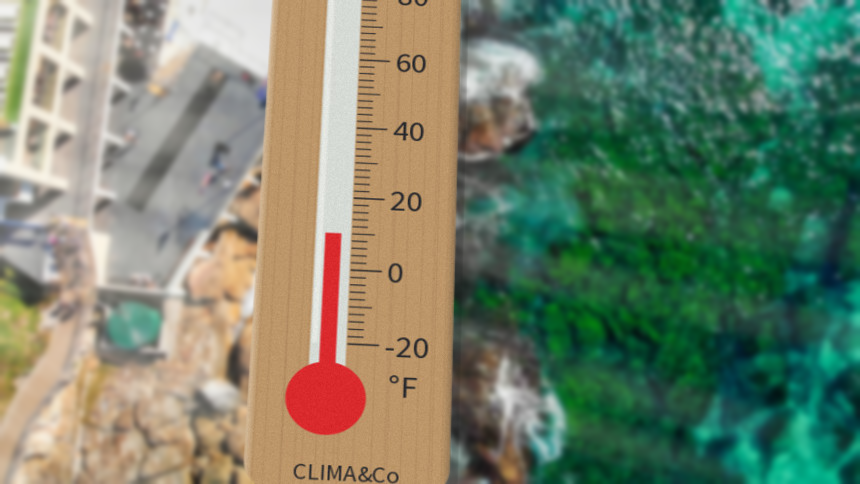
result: 10 °F
